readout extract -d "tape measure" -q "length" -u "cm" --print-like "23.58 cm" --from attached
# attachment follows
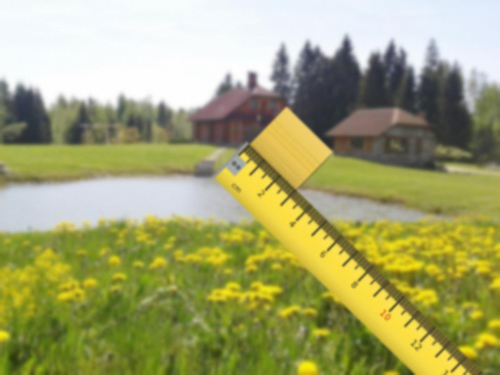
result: 3 cm
